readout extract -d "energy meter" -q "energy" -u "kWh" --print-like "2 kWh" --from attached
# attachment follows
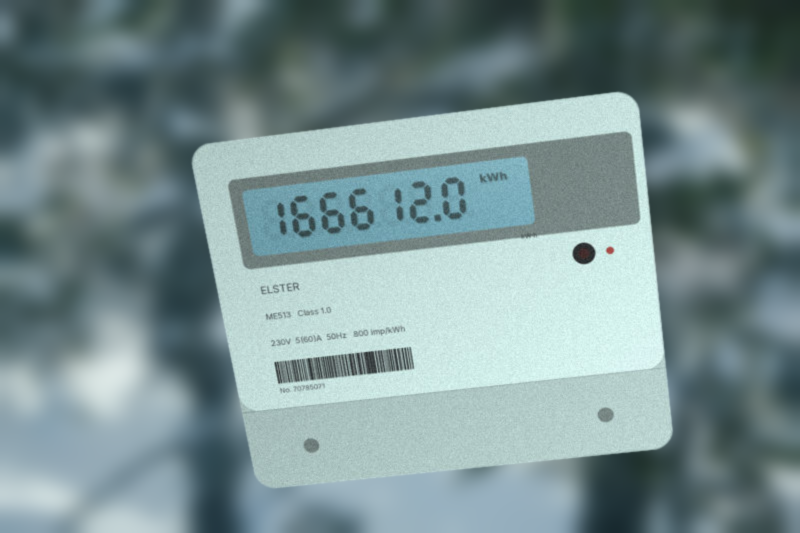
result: 166612.0 kWh
